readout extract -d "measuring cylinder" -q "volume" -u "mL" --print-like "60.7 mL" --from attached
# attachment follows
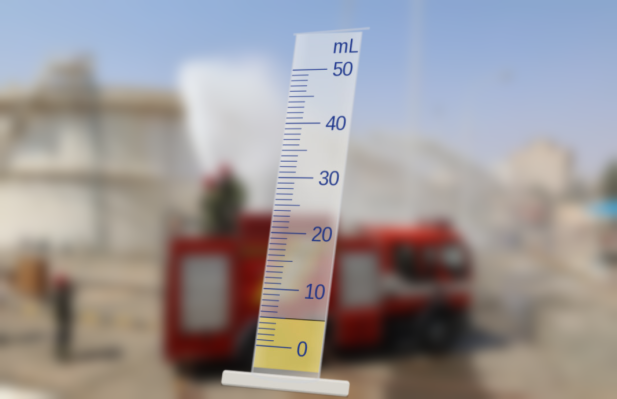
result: 5 mL
